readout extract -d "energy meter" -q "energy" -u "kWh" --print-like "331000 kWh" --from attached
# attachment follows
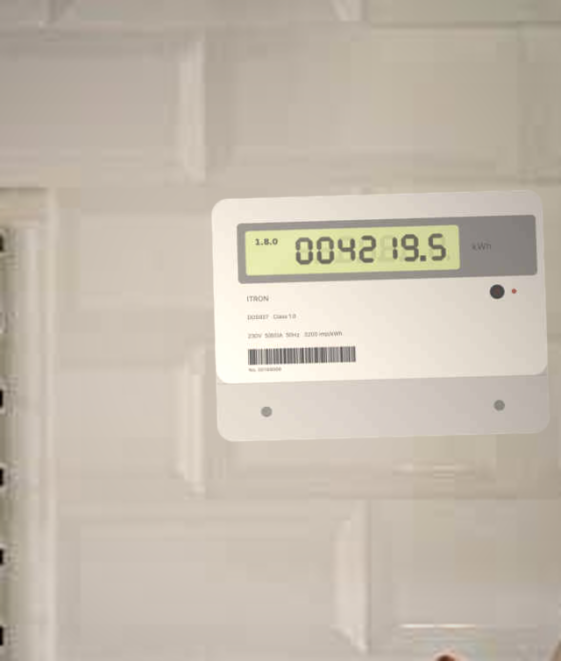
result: 4219.5 kWh
